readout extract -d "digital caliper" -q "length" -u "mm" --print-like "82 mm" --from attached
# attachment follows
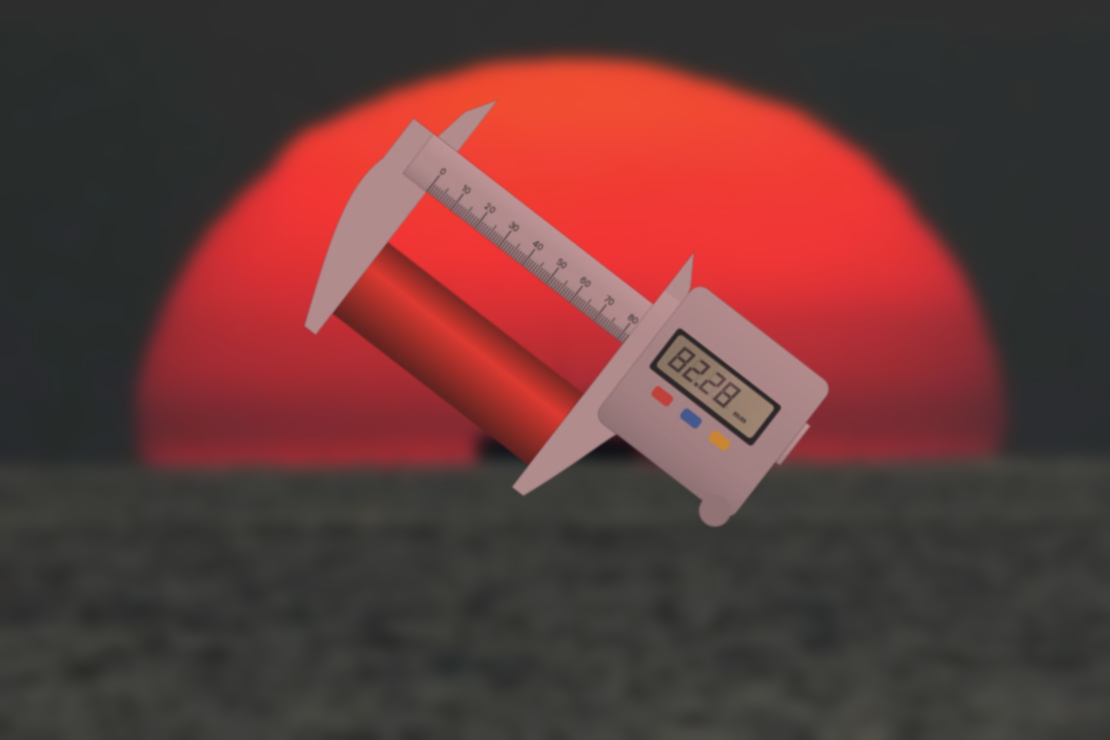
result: 82.28 mm
